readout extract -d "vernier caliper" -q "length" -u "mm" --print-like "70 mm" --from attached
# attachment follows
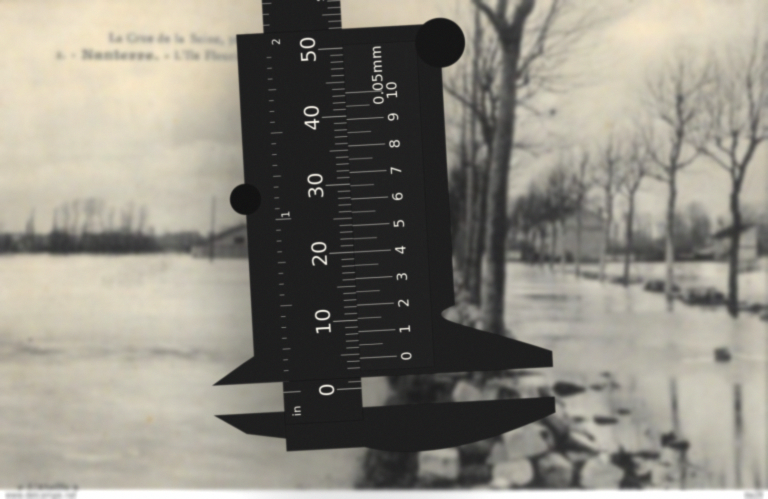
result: 4.4 mm
